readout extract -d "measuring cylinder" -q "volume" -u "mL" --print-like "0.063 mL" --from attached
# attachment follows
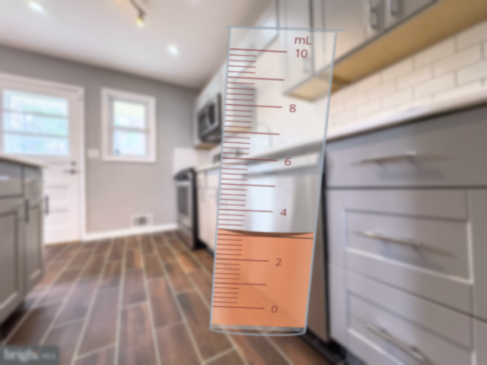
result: 3 mL
